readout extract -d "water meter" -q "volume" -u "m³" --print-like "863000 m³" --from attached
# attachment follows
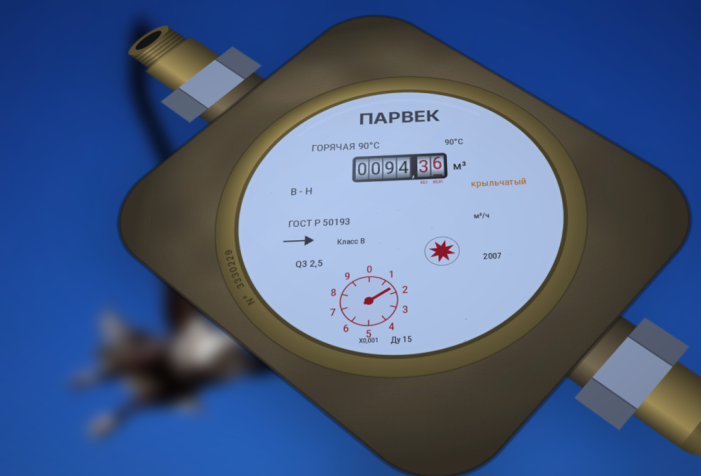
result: 94.361 m³
